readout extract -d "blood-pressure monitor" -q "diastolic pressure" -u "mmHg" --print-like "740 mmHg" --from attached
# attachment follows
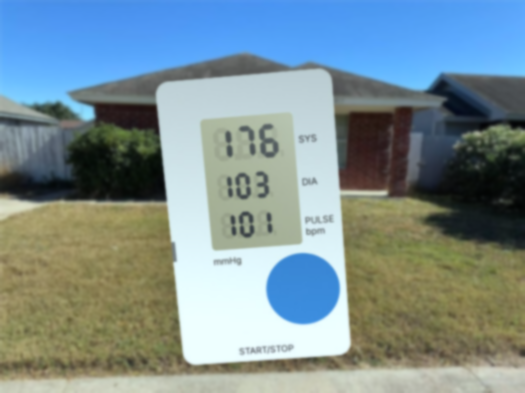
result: 103 mmHg
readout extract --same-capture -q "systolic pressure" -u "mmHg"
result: 176 mmHg
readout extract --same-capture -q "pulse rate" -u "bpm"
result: 101 bpm
